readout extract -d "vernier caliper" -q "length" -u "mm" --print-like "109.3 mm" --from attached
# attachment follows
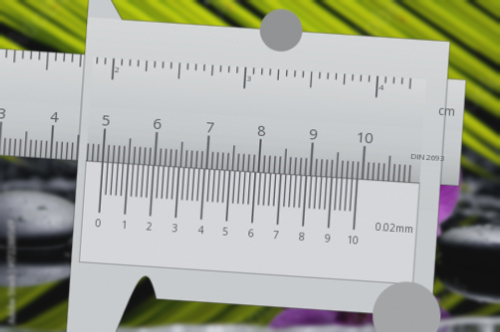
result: 50.0 mm
